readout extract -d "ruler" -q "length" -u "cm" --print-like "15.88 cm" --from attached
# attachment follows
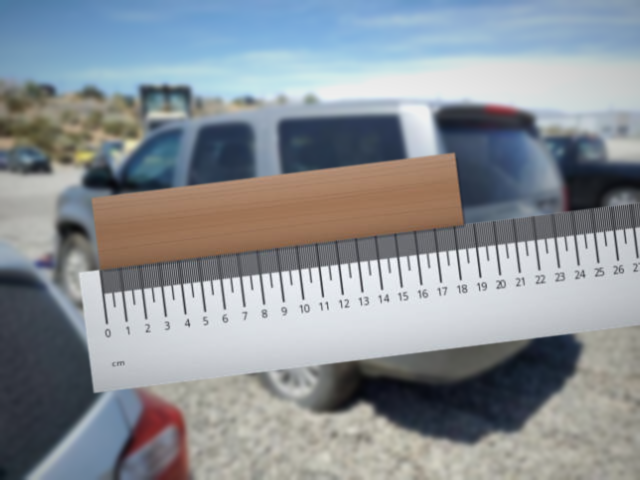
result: 18.5 cm
